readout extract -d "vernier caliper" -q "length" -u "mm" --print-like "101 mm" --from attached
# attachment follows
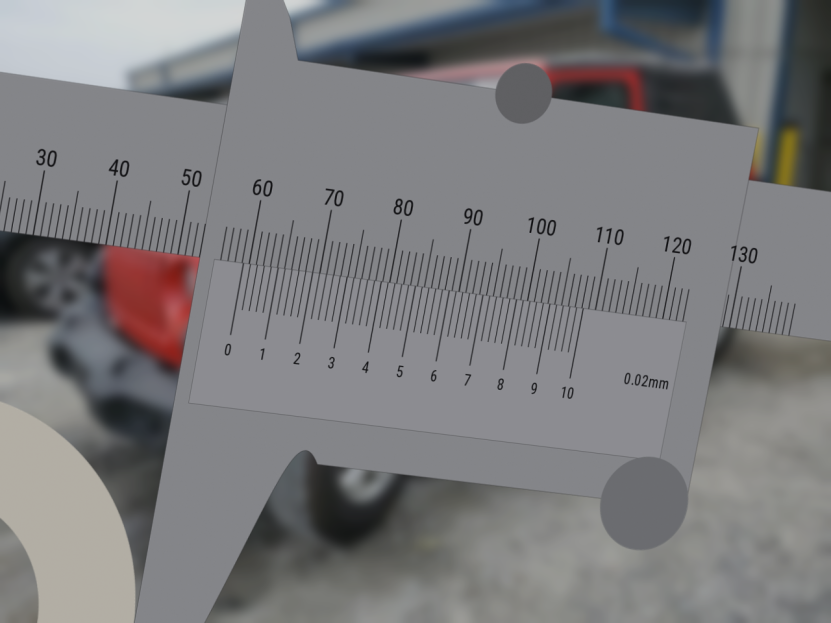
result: 59.2 mm
